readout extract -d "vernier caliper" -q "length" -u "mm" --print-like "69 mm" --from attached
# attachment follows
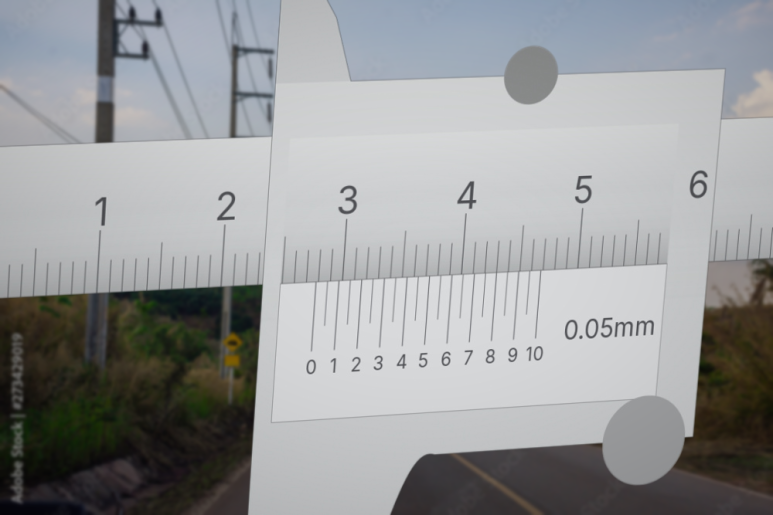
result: 27.8 mm
